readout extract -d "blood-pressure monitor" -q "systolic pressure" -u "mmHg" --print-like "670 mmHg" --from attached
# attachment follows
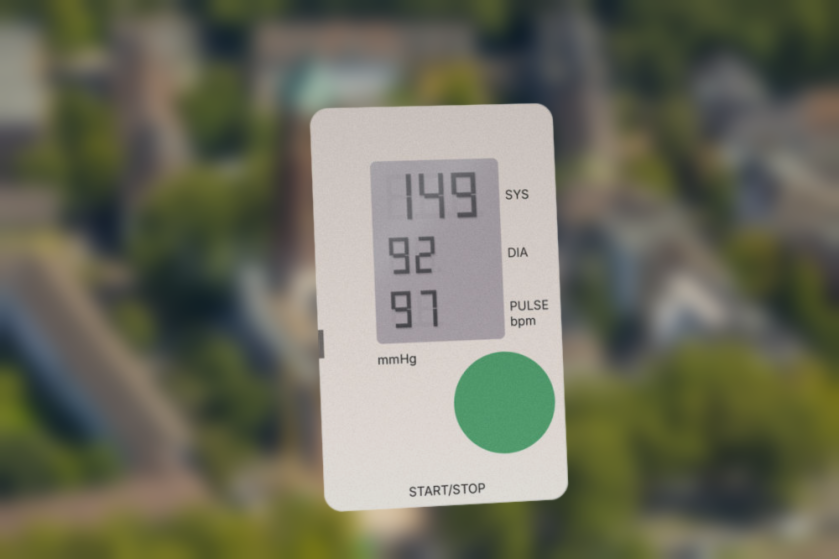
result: 149 mmHg
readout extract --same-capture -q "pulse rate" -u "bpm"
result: 97 bpm
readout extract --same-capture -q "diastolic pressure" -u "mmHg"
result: 92 mmHg
